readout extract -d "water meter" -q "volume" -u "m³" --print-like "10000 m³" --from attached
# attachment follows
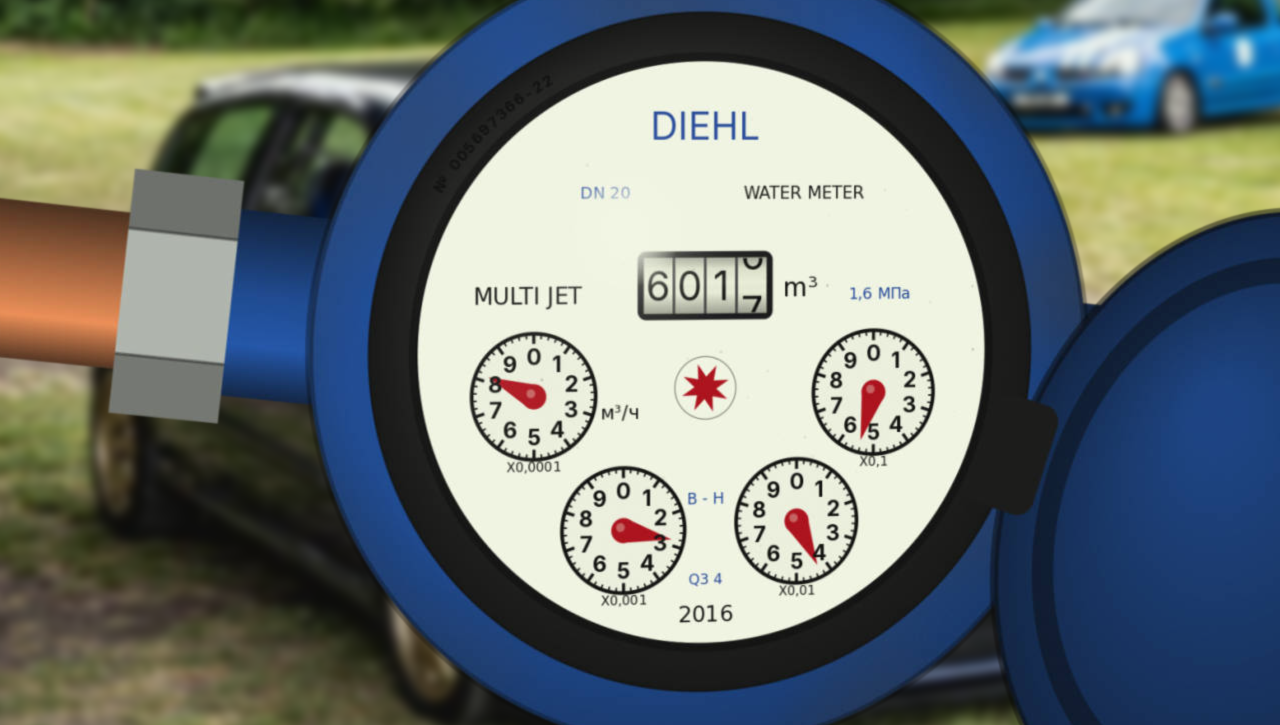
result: 6016.5428 m³
